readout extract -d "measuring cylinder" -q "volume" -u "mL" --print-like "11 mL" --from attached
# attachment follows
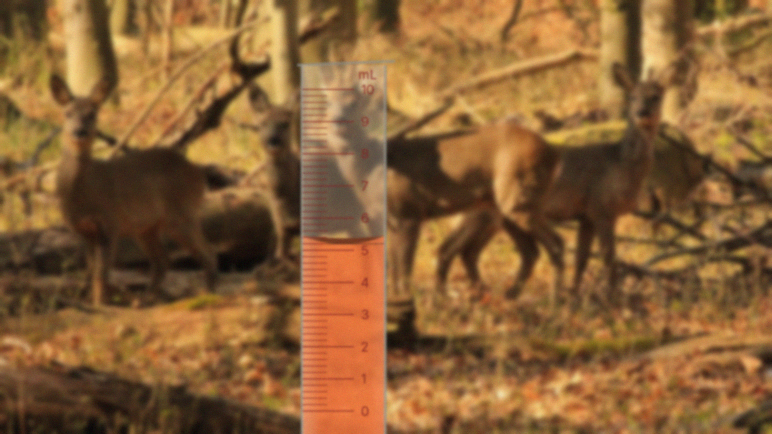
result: 5.2 mL
